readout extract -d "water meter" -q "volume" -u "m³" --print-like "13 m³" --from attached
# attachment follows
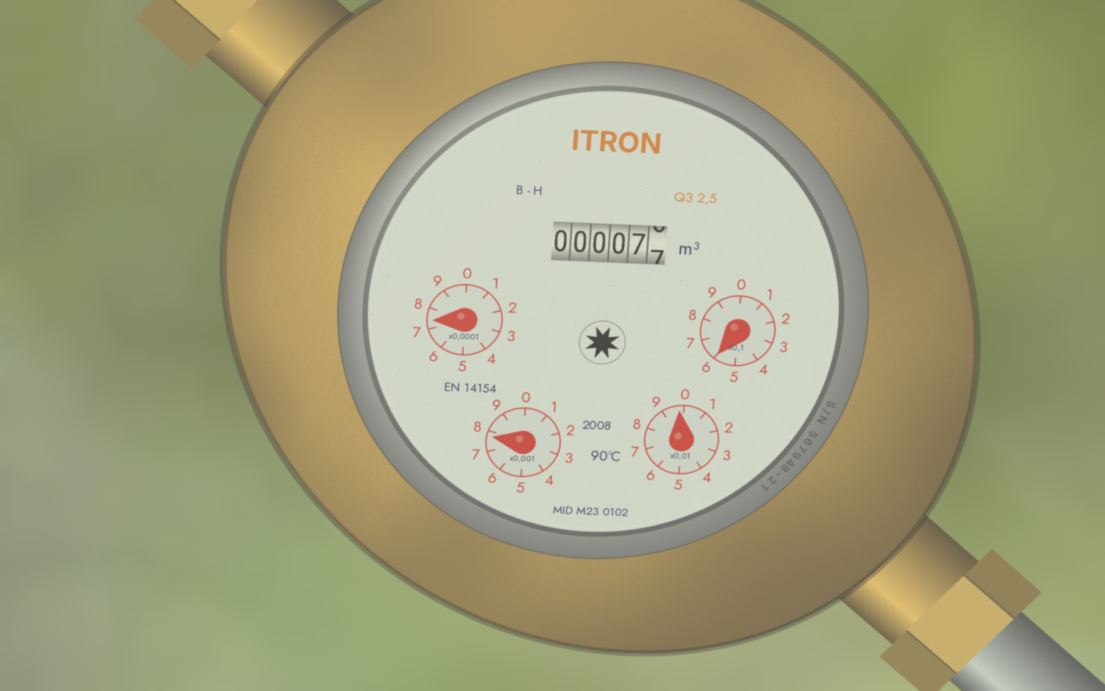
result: 76.5977 m³
